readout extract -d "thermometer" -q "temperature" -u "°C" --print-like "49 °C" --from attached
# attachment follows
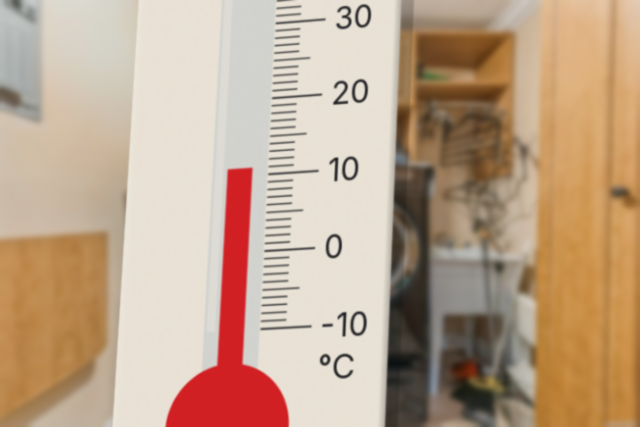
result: 11 °C
